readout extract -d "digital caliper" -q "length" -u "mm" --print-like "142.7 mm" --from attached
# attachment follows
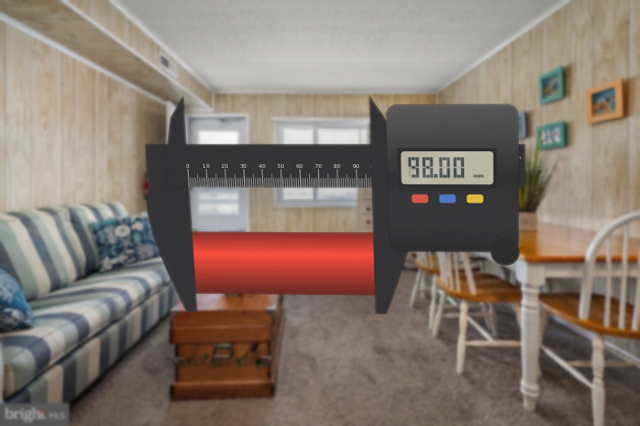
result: 98.00 mm
